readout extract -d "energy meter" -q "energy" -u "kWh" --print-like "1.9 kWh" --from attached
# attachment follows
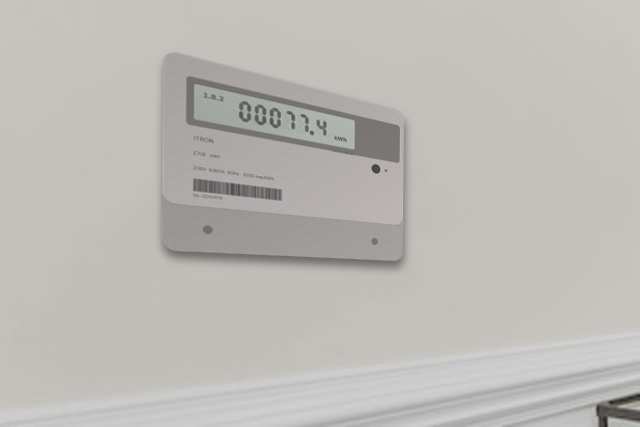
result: 77.4 kWh
